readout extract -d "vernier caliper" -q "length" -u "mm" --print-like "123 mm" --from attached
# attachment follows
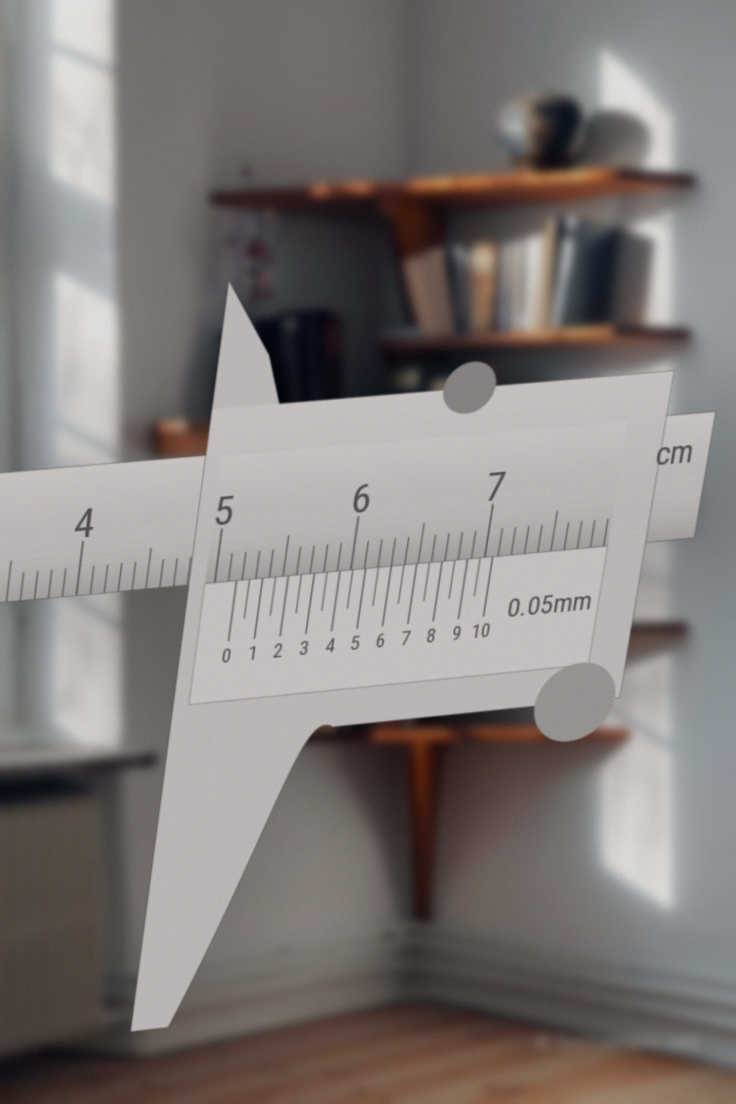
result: 51.6 mm
